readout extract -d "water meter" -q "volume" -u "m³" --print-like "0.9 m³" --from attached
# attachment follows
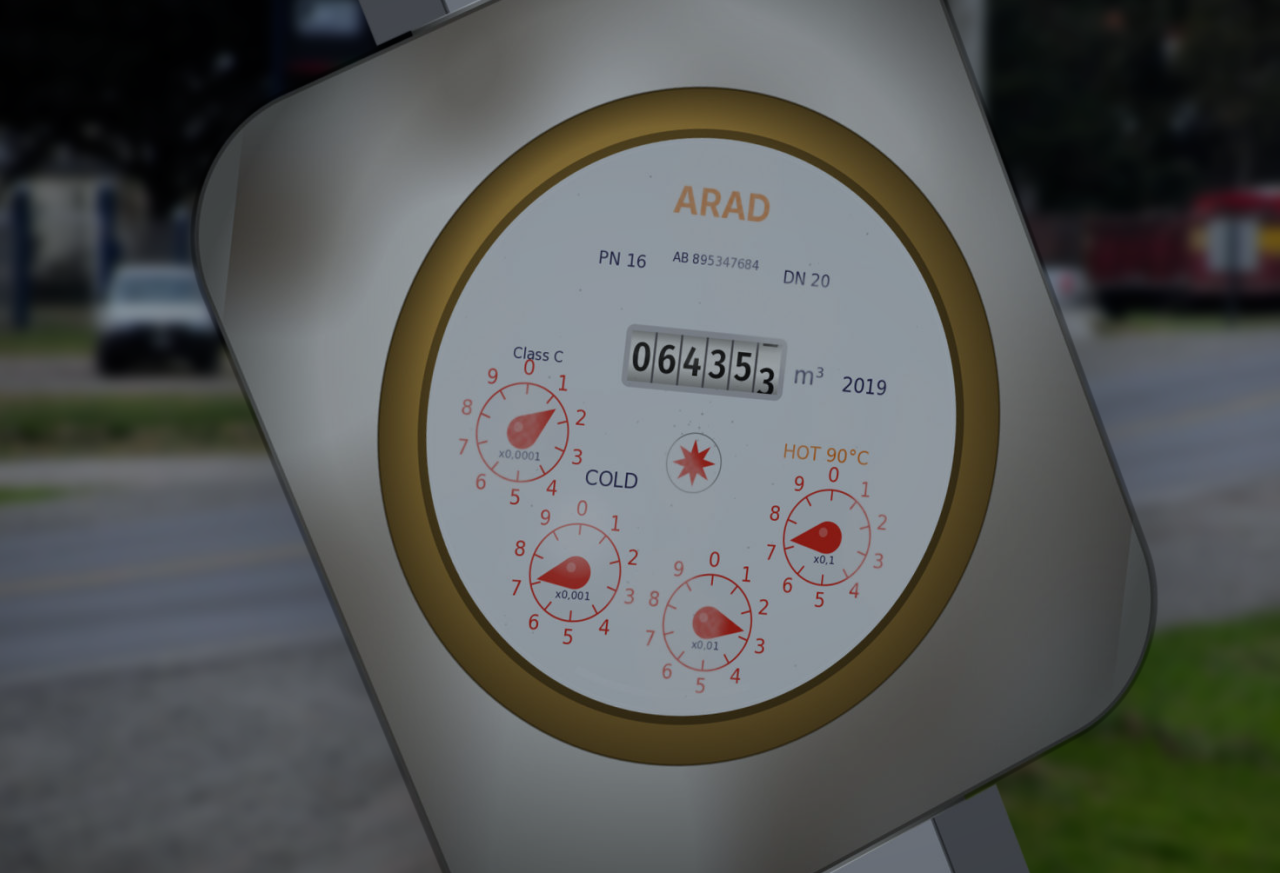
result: 64352.7271 m³
